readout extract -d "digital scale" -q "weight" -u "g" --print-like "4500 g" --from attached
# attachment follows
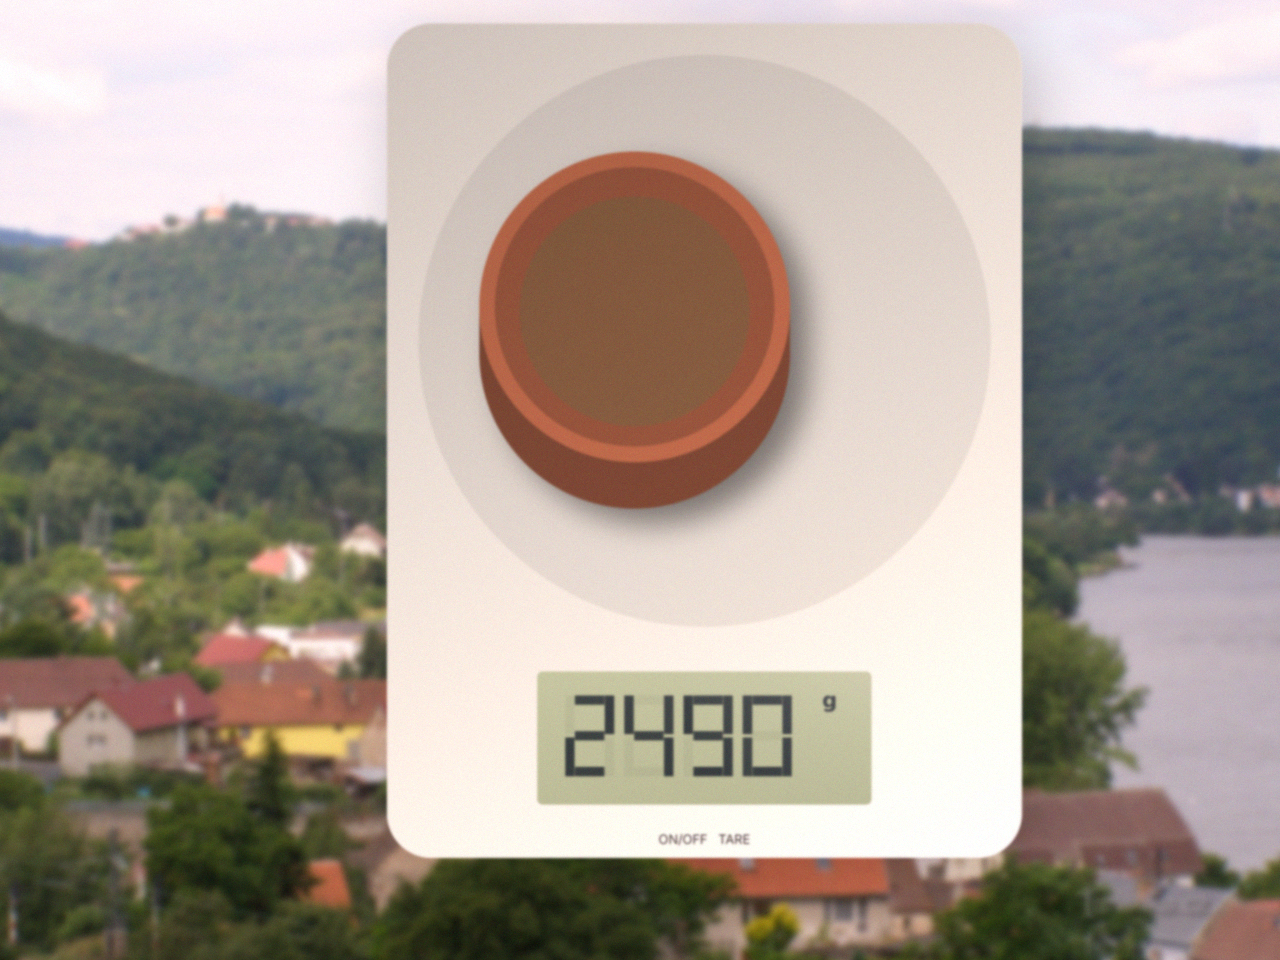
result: 2490 g
